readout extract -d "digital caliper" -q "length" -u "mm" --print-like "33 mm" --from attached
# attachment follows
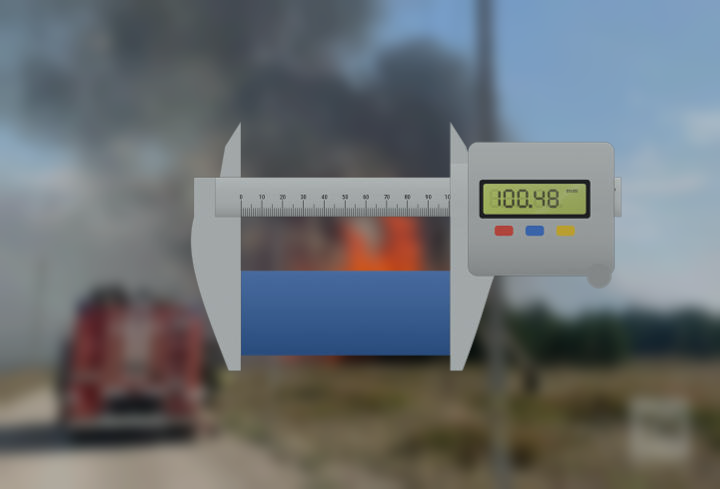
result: 100.48 mm
